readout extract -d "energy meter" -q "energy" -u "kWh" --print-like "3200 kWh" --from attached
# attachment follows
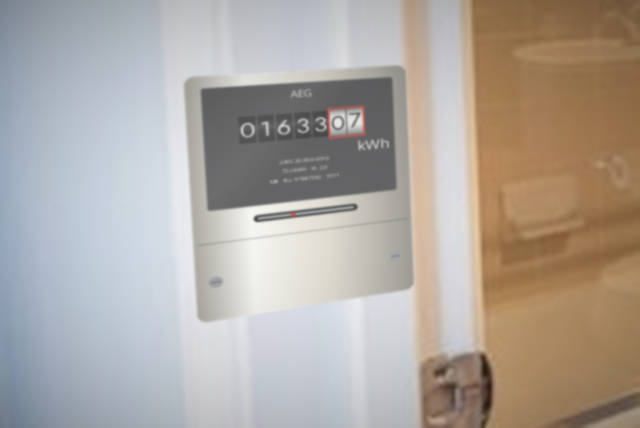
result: 1633.07 kWh
